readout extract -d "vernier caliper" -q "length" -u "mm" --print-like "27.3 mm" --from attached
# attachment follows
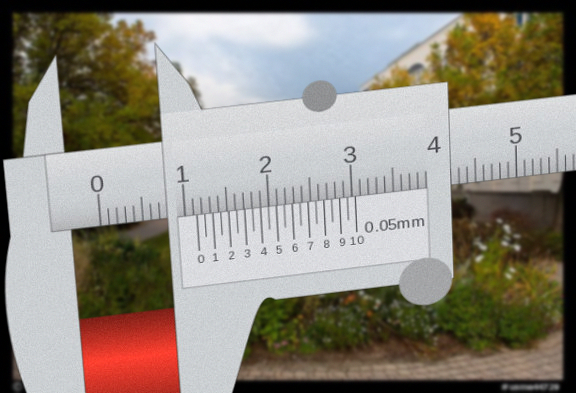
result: 11.4 mm
